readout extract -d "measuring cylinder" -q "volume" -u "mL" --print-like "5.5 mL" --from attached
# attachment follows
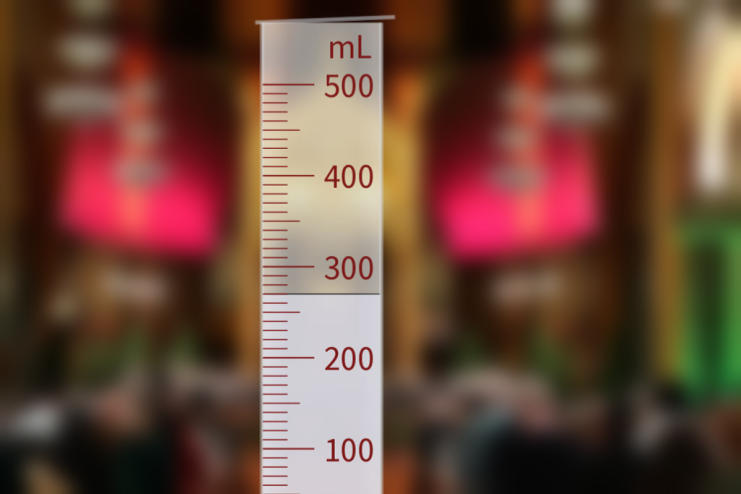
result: 270 mL
